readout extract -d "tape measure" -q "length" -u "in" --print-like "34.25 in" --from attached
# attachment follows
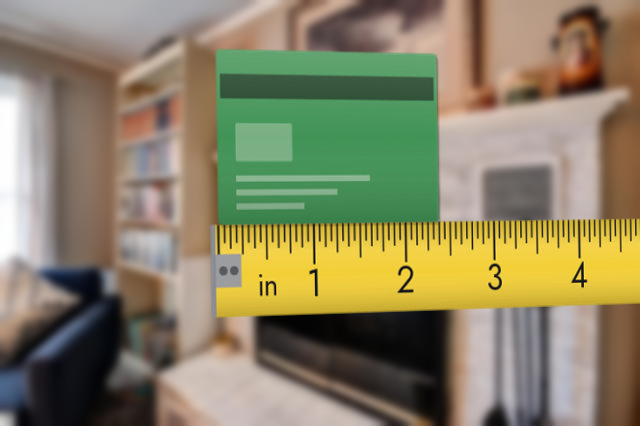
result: 2.375 in
